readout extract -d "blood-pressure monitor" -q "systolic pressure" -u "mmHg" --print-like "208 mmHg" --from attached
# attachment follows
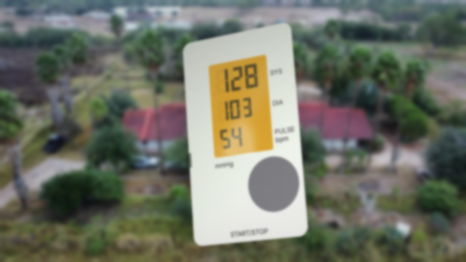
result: 128 mmHg
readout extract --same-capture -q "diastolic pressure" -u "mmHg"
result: 103 mmHg
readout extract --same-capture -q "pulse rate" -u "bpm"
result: 54 bpm
